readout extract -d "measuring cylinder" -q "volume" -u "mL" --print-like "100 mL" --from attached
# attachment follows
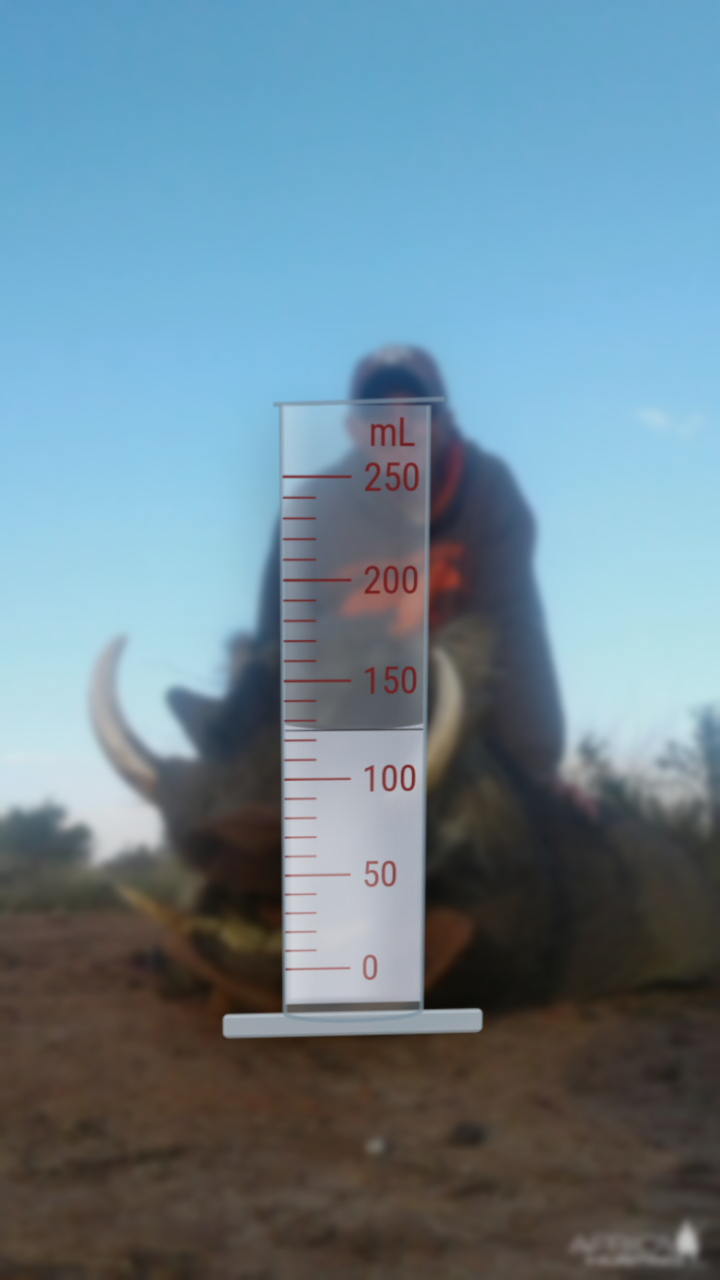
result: 125 mL
